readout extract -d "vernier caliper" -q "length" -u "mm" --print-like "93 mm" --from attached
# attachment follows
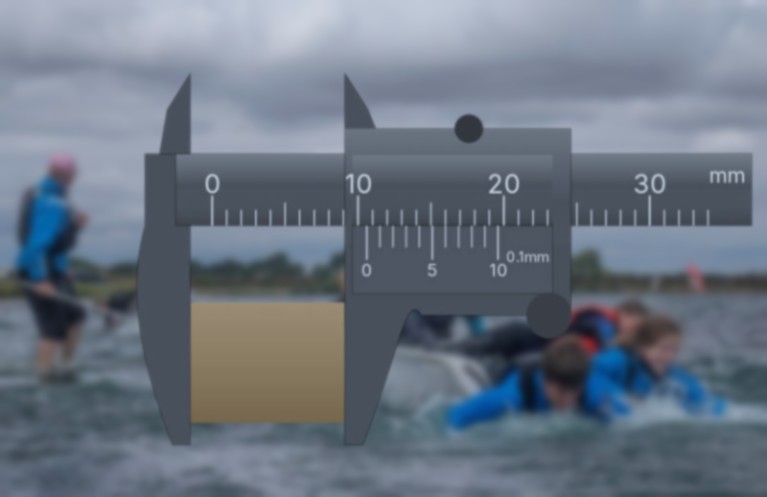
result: 10.6 mm
